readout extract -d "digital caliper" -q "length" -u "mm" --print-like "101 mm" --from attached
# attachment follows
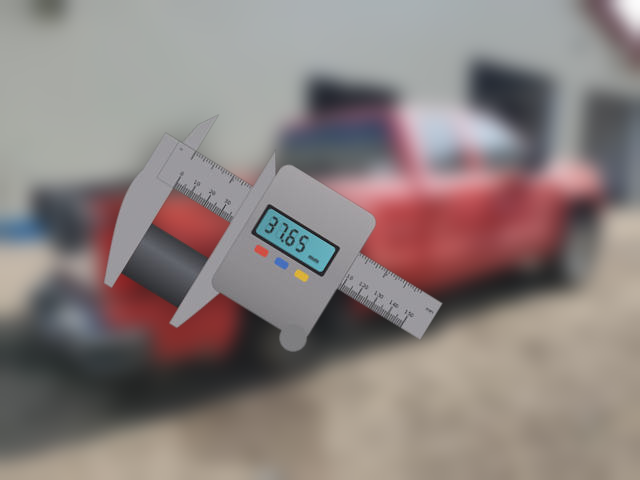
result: 37.65 mm
